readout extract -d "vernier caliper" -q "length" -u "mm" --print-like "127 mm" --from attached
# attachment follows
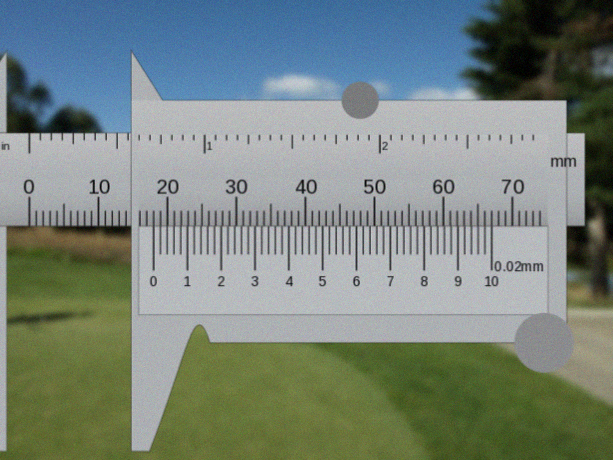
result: 18.0 mm
